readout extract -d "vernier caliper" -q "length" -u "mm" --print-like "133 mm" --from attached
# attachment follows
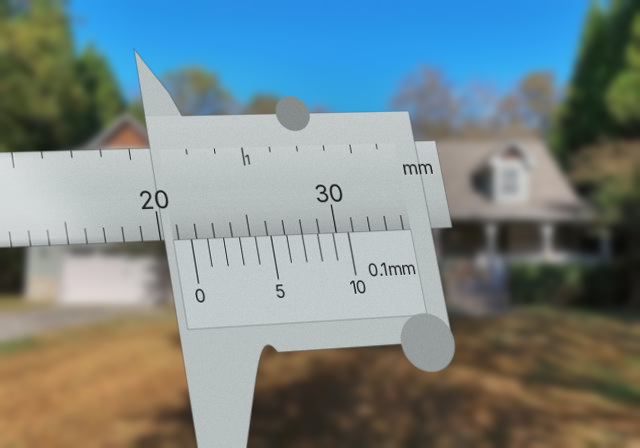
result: 21.7 mm
